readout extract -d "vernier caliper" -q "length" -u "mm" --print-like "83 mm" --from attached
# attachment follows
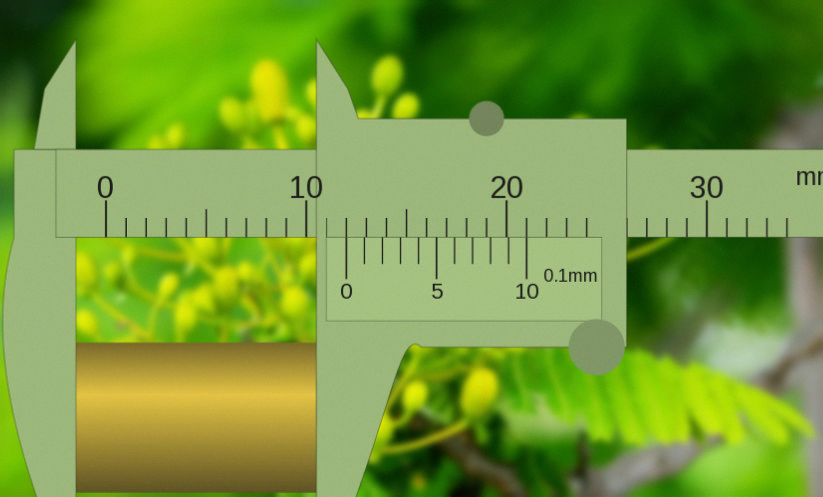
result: 12.0 mm
